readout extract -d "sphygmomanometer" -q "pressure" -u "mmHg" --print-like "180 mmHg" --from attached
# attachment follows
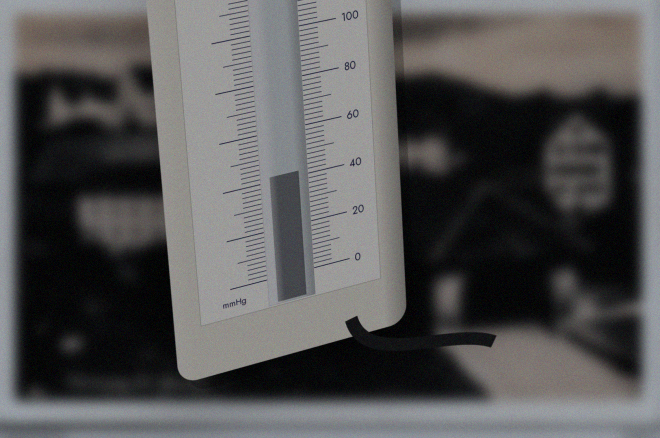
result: 42 mmHg
